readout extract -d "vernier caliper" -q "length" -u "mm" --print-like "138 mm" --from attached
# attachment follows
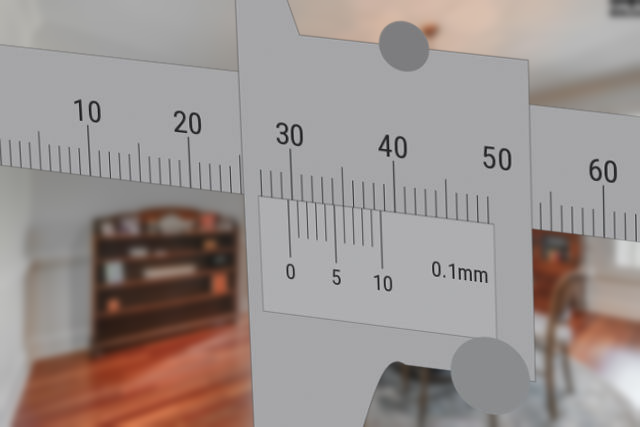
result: 29.6 mm
